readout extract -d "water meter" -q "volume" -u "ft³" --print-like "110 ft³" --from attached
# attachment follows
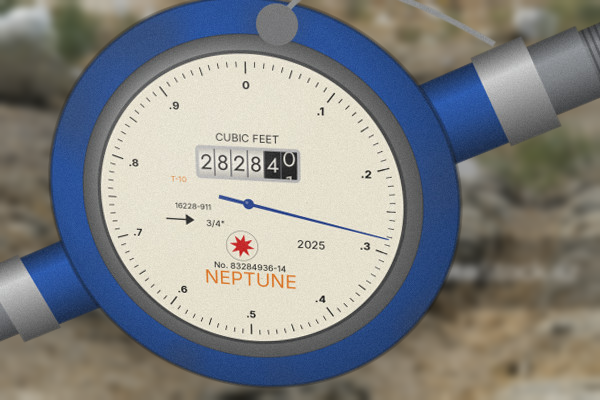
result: 282840.28 ft³
